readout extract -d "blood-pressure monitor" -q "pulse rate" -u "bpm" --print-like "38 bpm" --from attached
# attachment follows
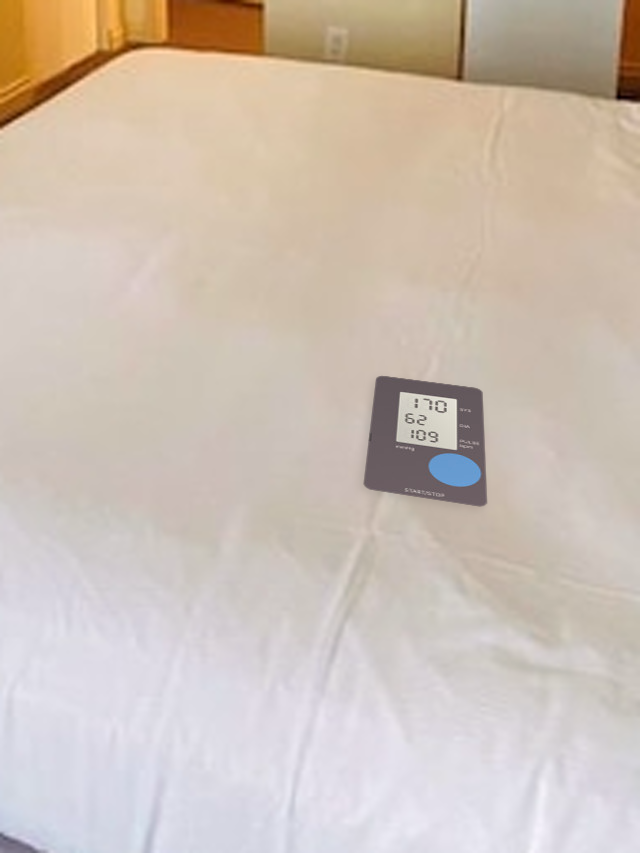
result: 109 bpm
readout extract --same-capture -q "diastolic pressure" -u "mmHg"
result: 62 mmHg
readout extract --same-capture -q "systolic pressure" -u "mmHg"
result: 170 mmHg
